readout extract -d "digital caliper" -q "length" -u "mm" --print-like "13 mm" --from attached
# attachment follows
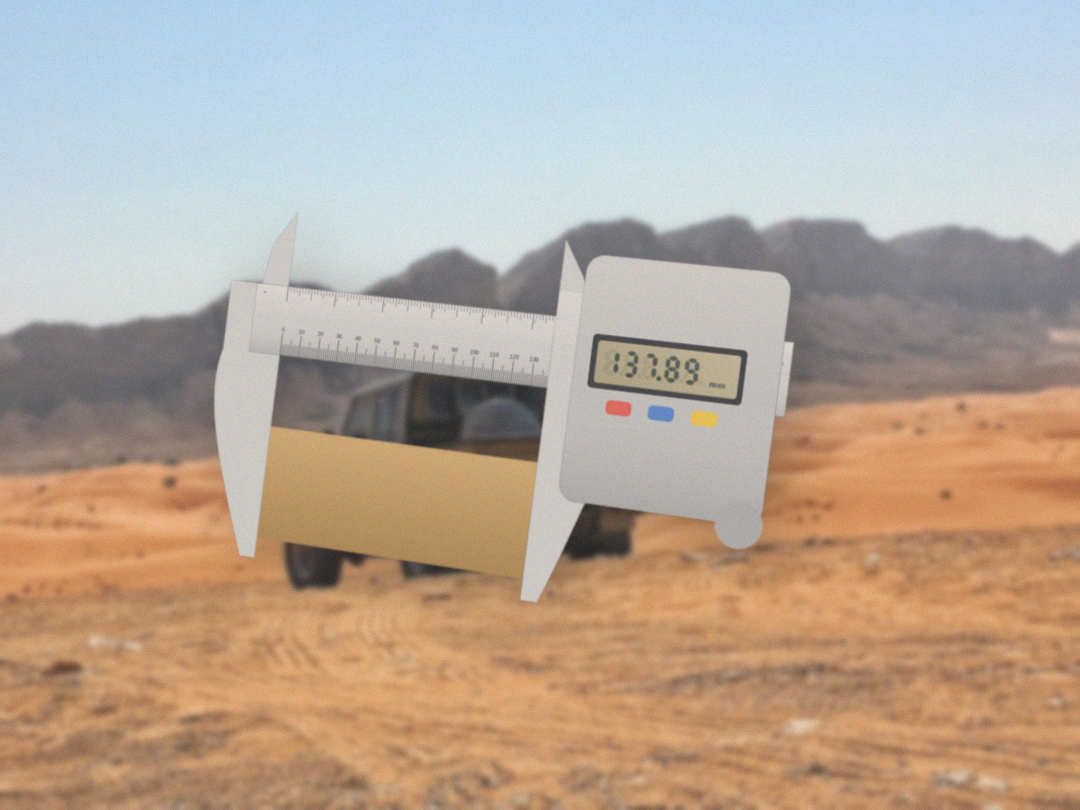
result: 137.89 mm
